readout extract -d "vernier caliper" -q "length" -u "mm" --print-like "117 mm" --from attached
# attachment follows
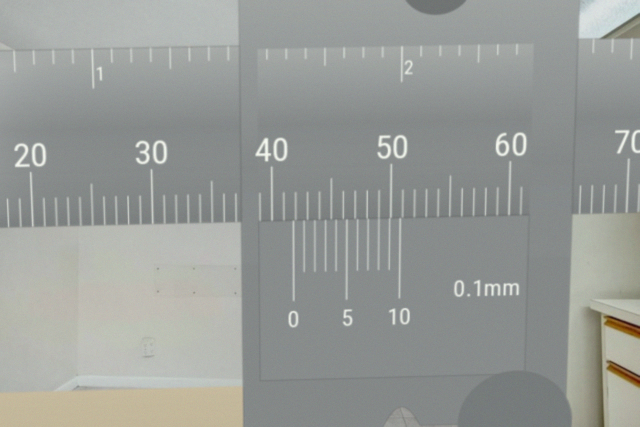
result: 41.8 mm
